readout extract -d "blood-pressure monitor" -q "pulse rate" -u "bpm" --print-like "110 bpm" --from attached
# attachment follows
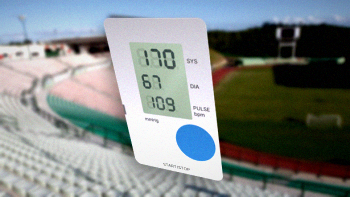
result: 109 bpm
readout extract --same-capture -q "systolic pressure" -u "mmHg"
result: 170 mmHg
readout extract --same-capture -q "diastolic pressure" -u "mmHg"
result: 67 mmHg
